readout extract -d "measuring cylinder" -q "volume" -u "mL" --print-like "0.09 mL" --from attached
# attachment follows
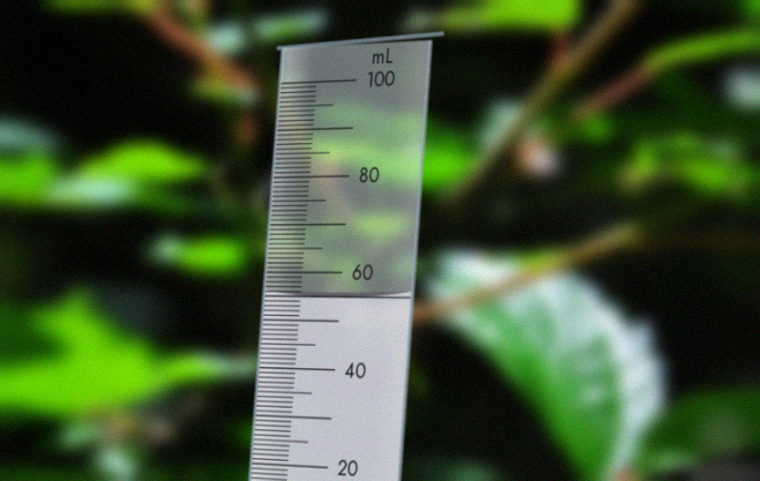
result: 55 mL
